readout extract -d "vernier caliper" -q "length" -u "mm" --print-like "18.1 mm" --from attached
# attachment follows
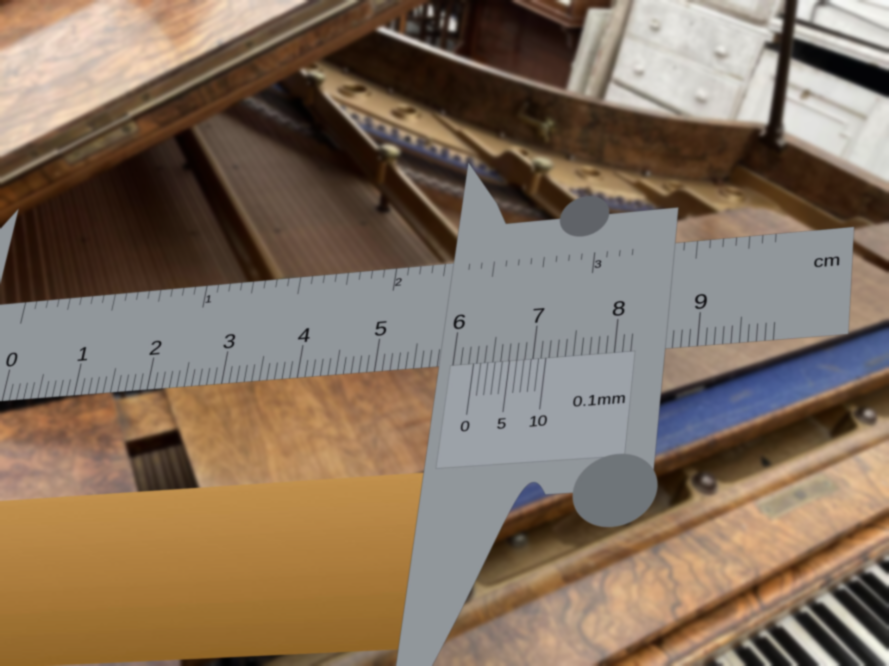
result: 62.6 mm
